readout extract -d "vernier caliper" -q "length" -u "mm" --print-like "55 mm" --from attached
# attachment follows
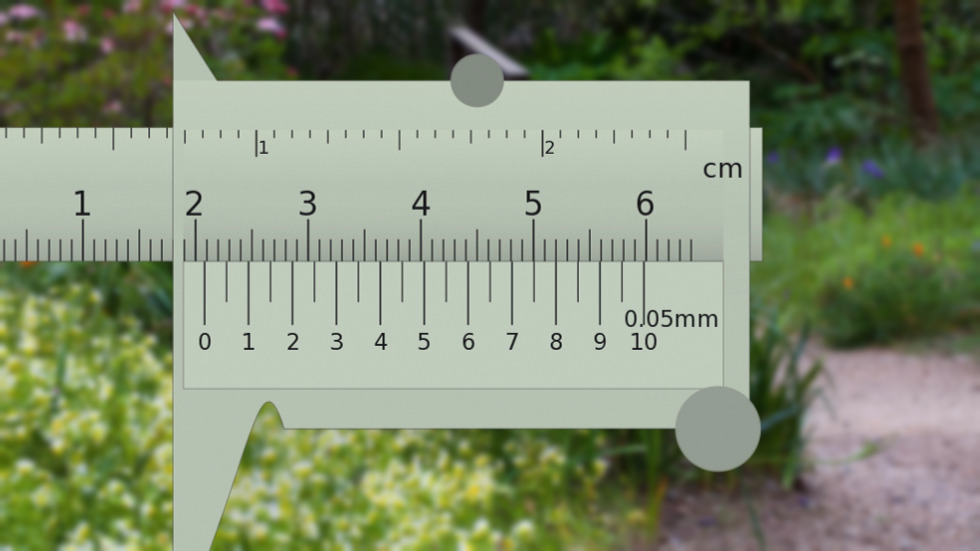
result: 20.8 mm
